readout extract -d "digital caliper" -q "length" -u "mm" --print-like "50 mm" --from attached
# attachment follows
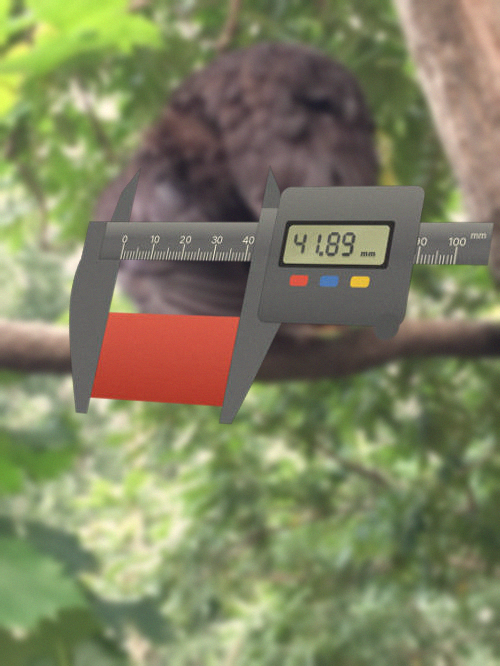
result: 41.89 mm
